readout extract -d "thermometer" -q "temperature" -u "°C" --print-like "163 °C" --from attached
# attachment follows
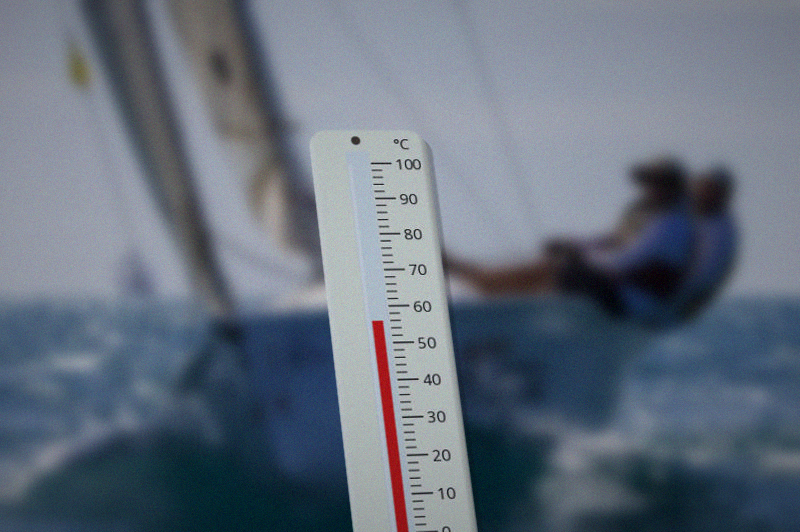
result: 56 °C
